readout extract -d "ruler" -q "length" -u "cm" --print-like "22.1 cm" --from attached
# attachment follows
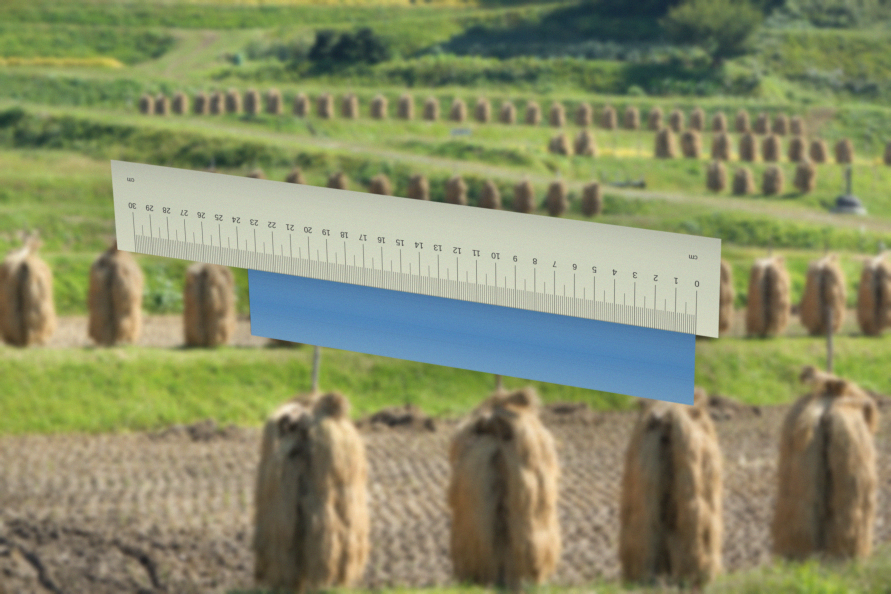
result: 23.5 cm
